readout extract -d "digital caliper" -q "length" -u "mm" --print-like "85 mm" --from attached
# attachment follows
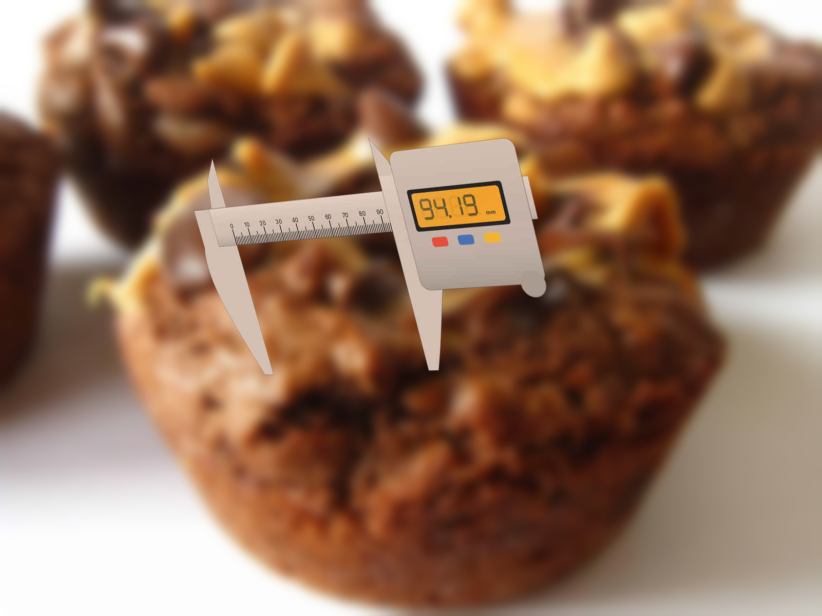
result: 94.19 mm
